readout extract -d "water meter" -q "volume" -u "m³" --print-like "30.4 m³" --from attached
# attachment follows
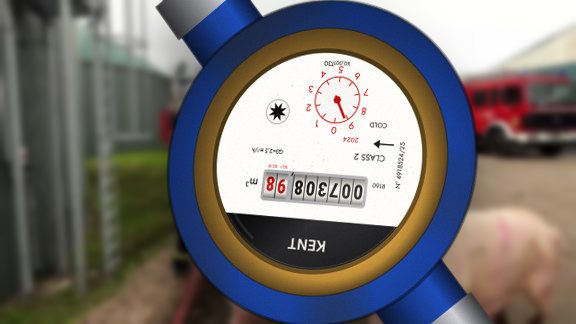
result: 7308.979 m³
